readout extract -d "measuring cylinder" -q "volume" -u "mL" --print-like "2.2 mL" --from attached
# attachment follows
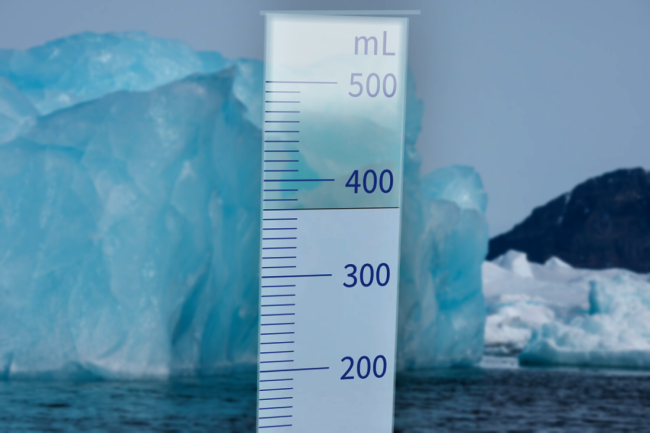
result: 370 mL
